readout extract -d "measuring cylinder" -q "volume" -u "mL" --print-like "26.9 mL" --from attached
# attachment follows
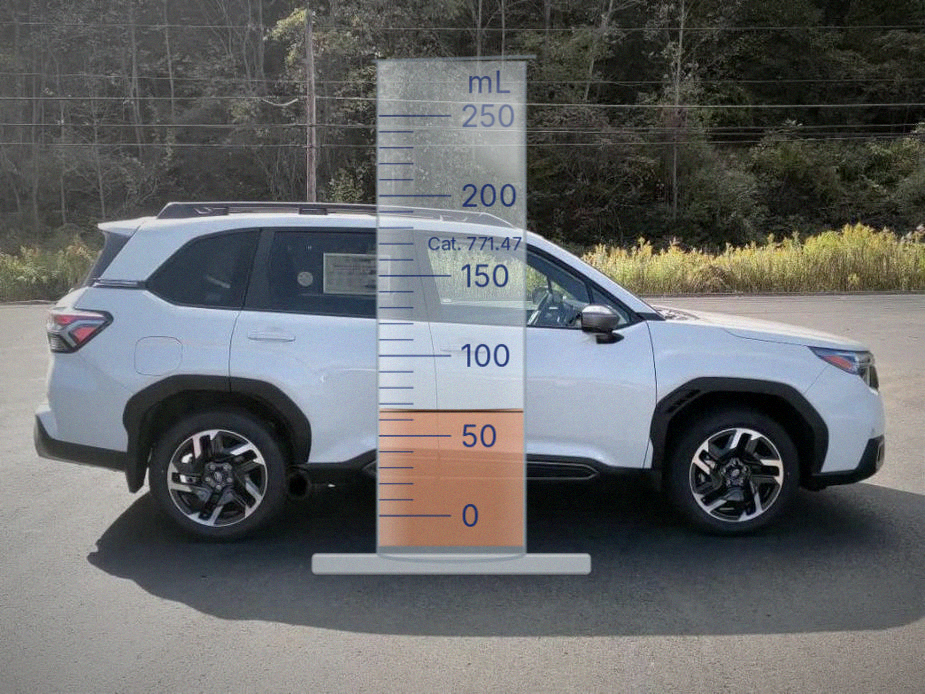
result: 65 mL
